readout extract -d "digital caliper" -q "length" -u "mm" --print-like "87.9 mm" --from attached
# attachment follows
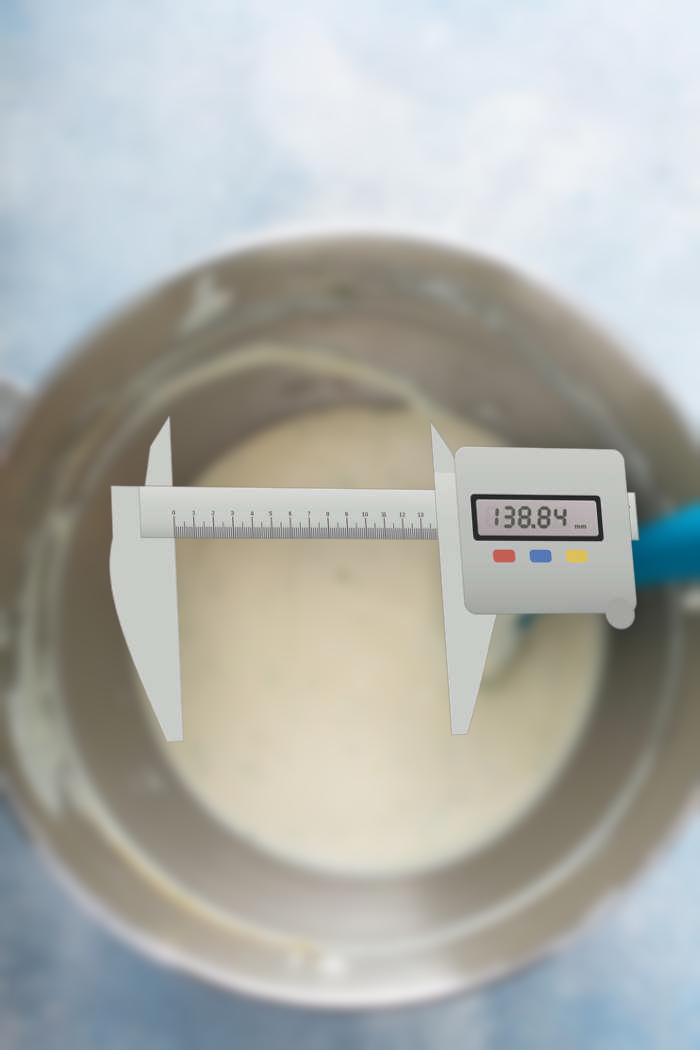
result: 138.84 mm
